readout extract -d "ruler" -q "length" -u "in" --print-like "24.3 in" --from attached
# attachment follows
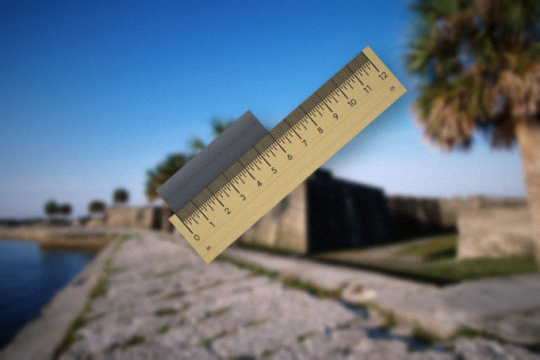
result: 6 in
